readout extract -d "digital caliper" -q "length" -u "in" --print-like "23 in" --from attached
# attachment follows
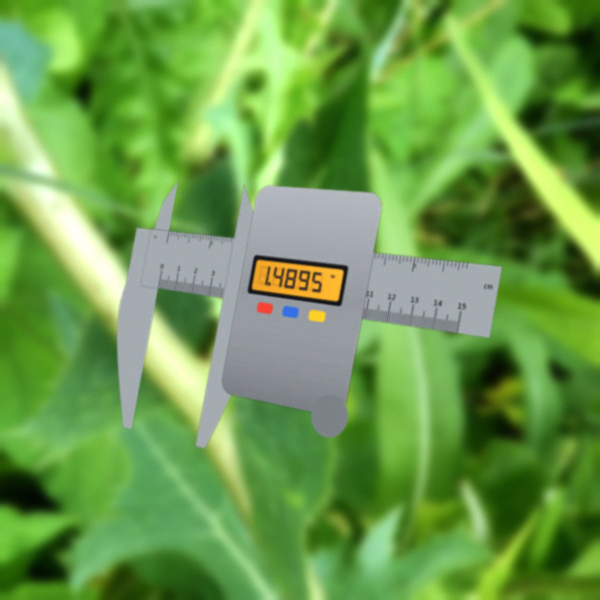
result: 1.4895 in
